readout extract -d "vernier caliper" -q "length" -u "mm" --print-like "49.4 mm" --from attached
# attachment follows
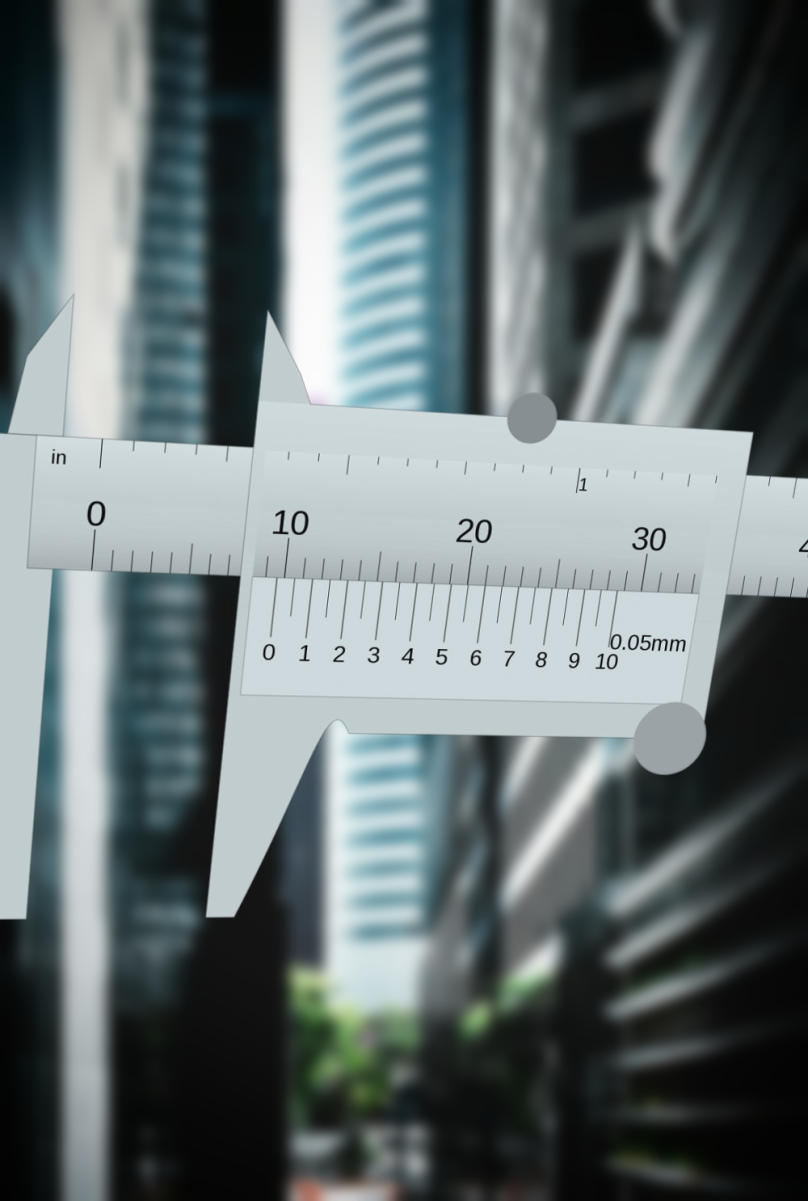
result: 9.6 mm
